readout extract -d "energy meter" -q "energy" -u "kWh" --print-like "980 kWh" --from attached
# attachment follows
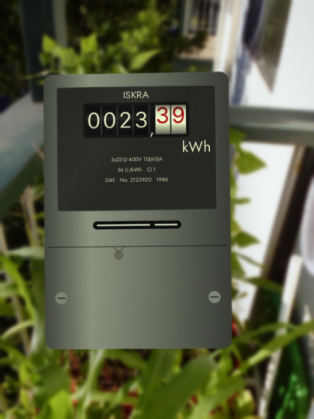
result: 23.39 kWh
